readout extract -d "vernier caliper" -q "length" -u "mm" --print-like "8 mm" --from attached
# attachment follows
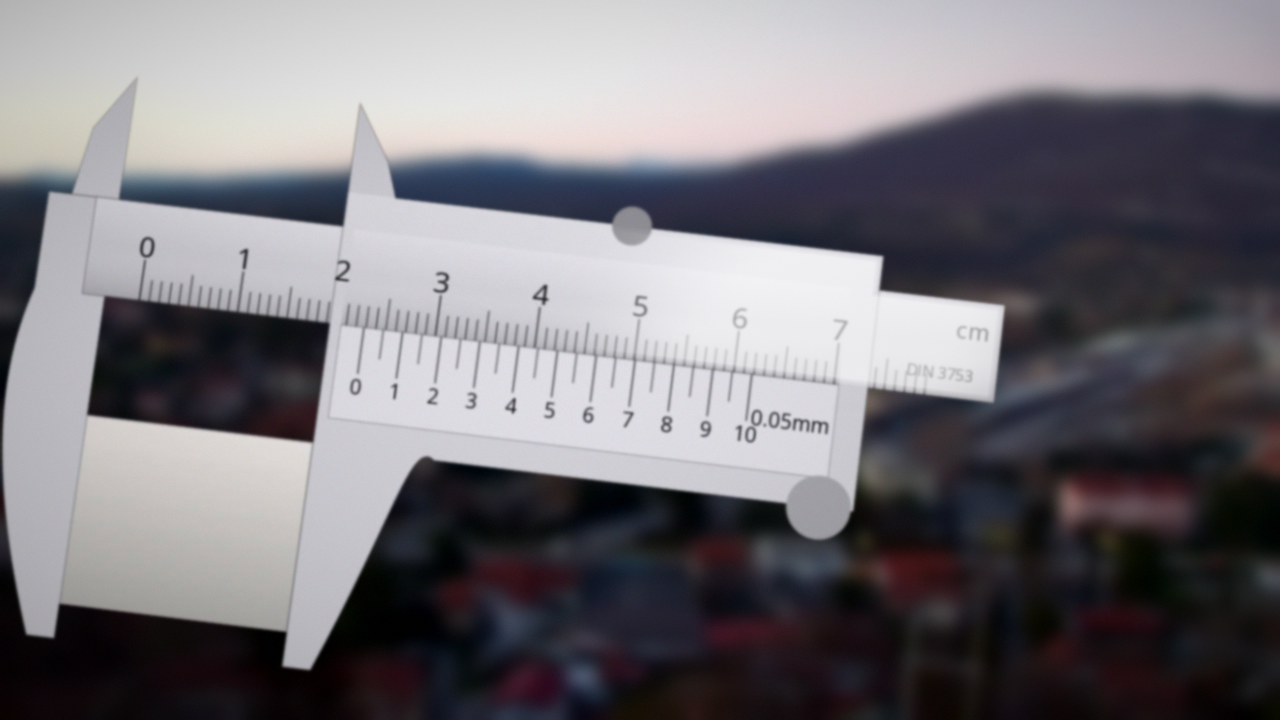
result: 22.8 mm
